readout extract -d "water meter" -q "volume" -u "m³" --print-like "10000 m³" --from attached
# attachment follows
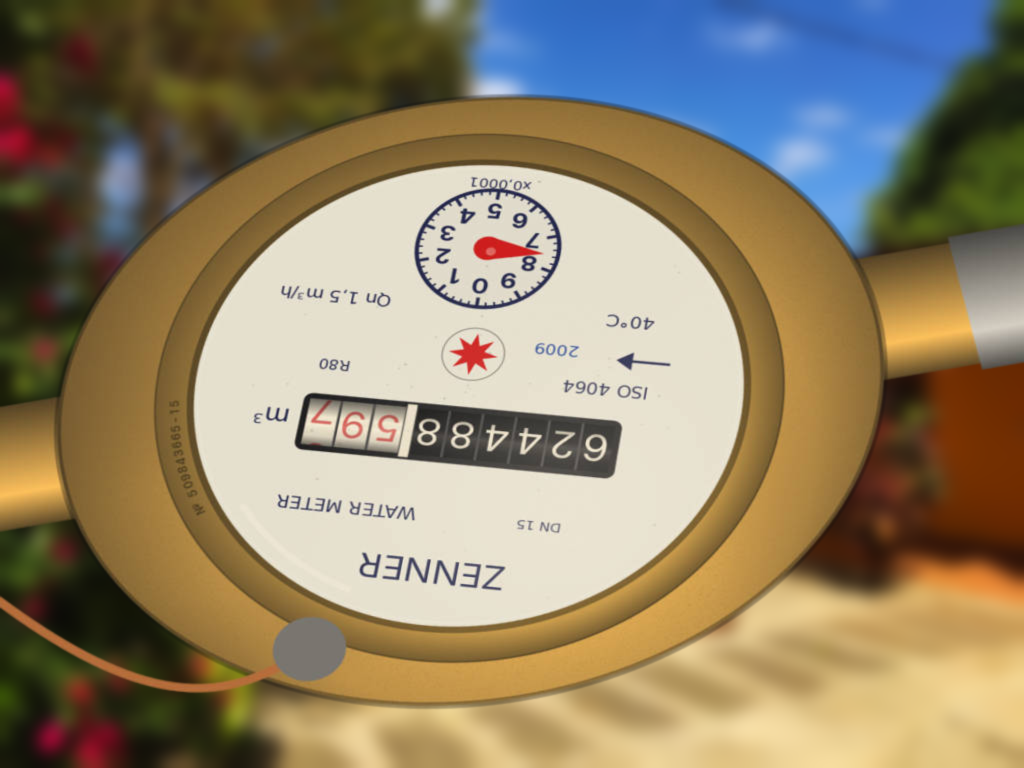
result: 624488.5967 m³
